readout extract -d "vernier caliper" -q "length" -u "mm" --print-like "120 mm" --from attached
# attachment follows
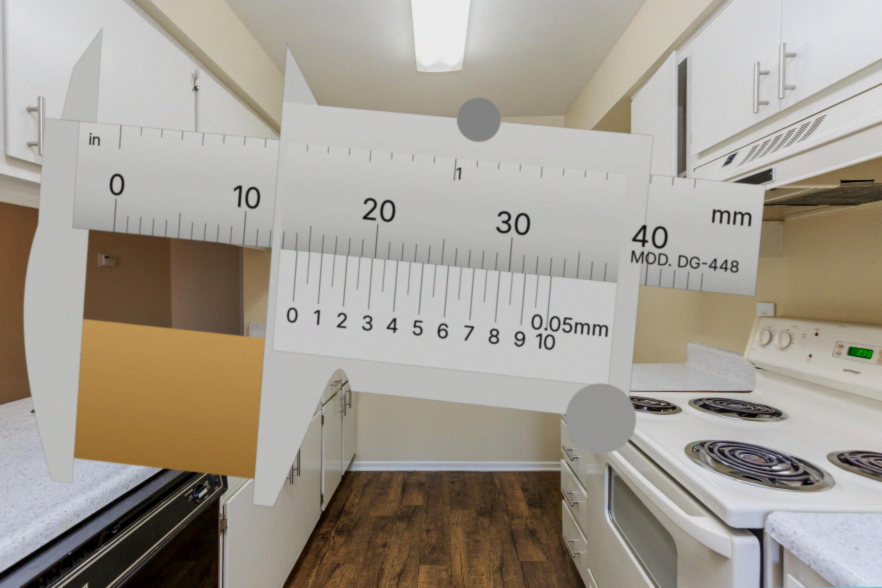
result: 14.1 mm
